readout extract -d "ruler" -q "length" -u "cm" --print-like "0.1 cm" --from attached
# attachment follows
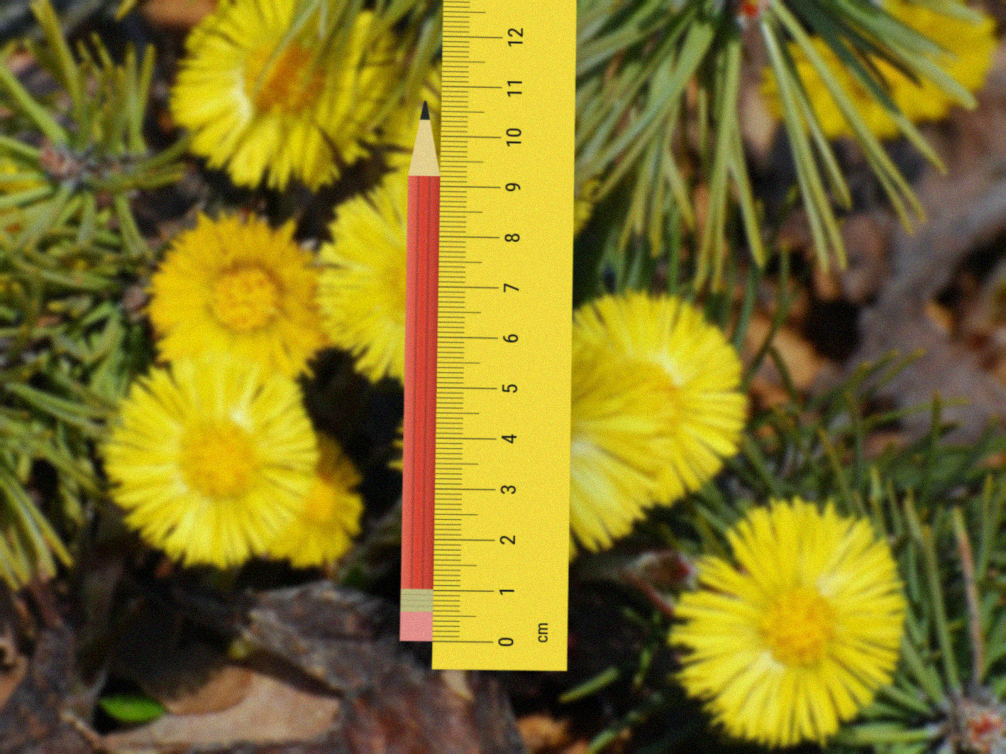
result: 10.7 cm
